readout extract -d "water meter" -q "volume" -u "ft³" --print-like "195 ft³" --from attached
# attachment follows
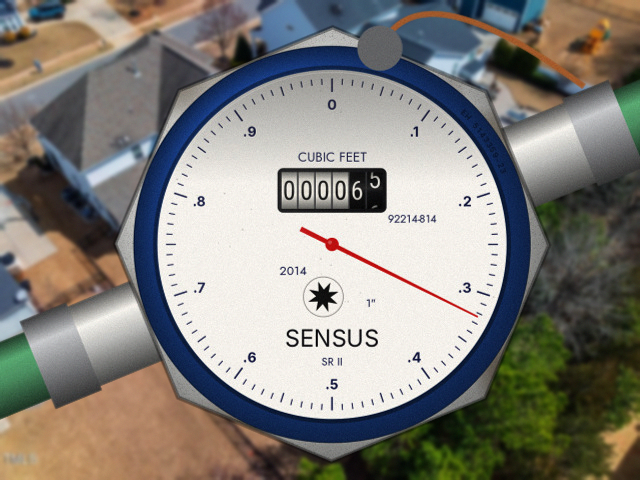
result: 65.32 ft³
